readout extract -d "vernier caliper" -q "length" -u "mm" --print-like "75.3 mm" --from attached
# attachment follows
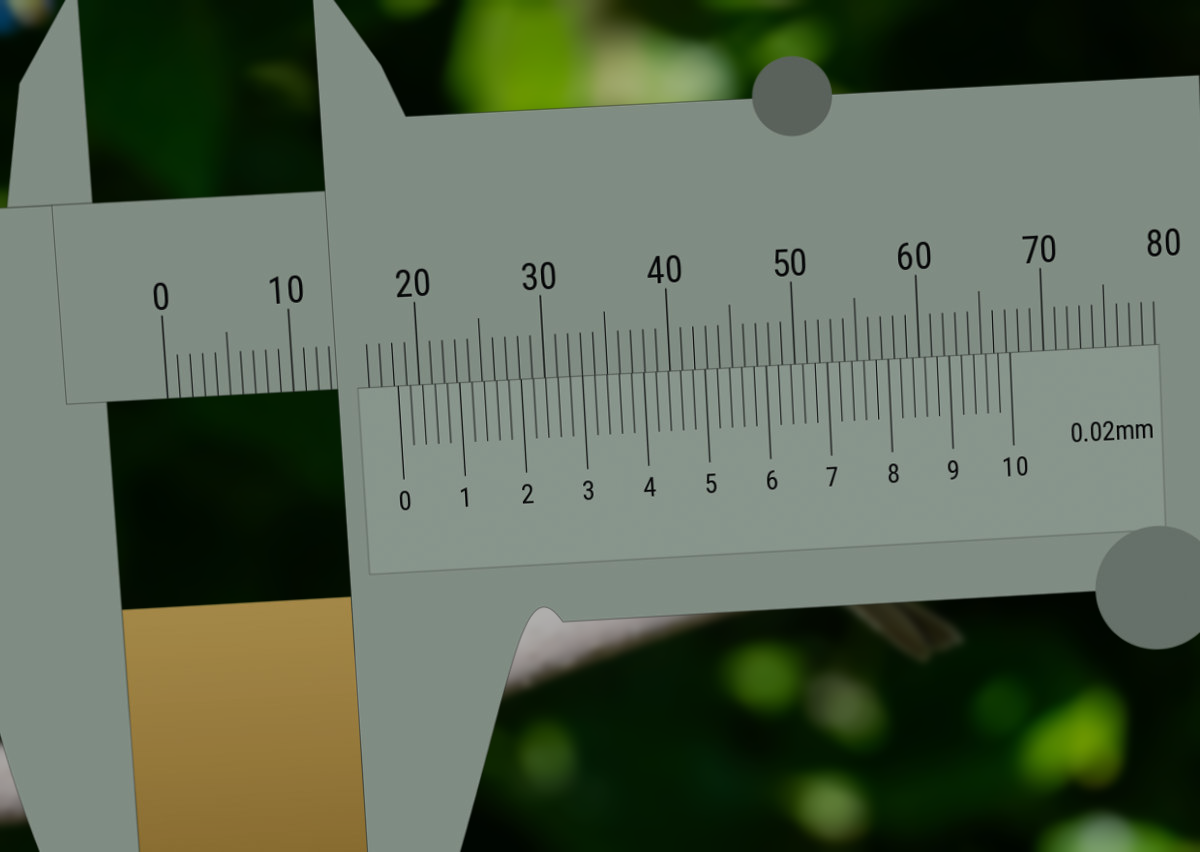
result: 18.3 mm
